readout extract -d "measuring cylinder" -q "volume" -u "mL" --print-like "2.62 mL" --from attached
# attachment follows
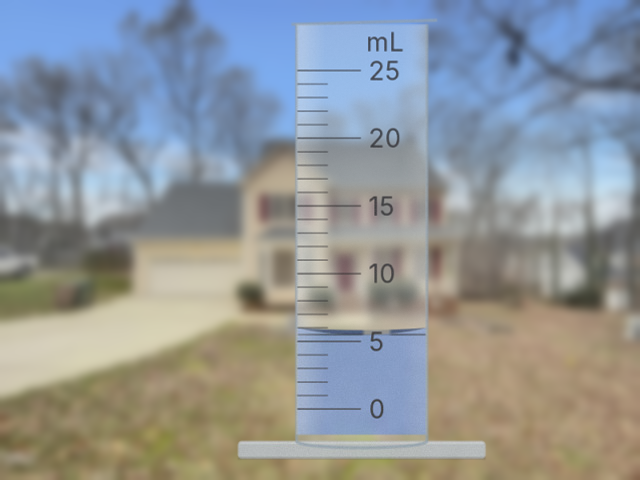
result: 5.5 mL
